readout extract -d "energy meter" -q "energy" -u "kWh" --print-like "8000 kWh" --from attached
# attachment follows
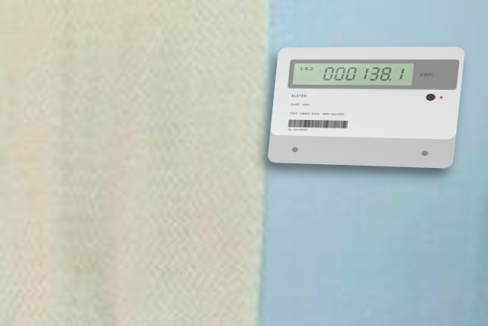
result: 138.1 kWh
